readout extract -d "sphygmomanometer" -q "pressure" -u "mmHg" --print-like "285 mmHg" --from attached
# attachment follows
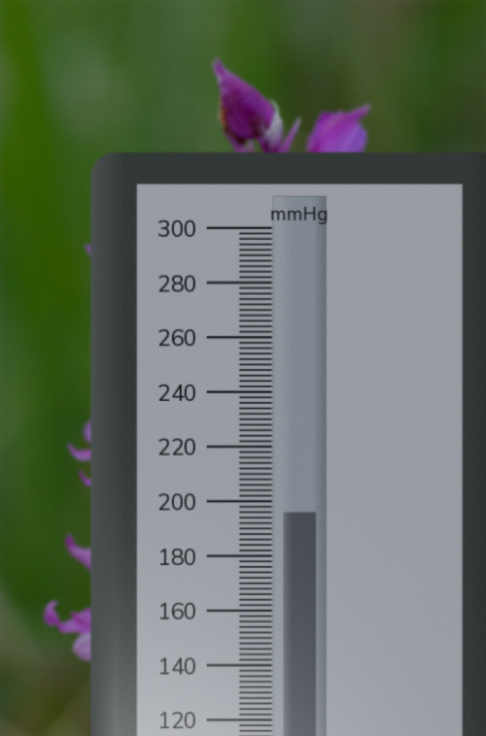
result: 196 mmHg
